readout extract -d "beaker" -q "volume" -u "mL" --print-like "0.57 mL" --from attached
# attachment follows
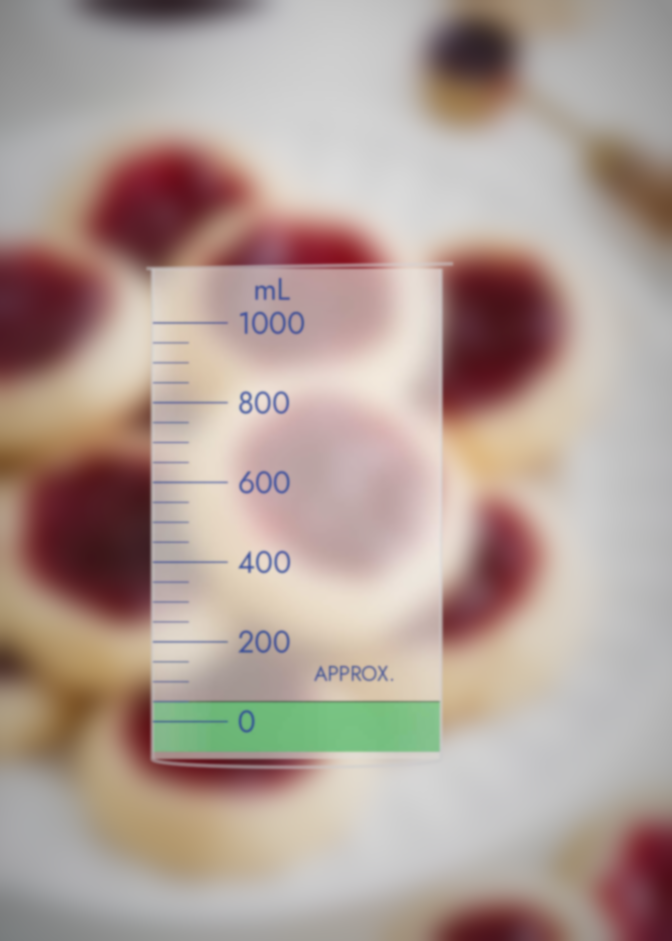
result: 50 mL
